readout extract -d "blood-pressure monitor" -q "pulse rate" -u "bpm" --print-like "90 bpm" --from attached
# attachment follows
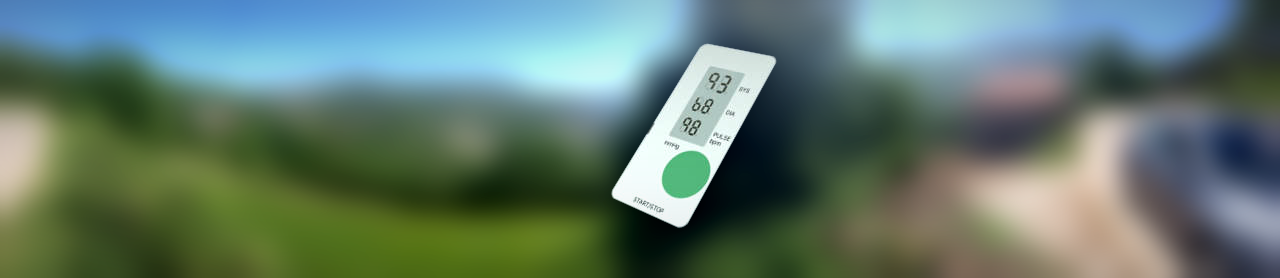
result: 98 bpm
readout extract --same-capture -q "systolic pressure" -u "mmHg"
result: 93 mmHg
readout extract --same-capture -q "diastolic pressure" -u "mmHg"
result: 68 mmHg
